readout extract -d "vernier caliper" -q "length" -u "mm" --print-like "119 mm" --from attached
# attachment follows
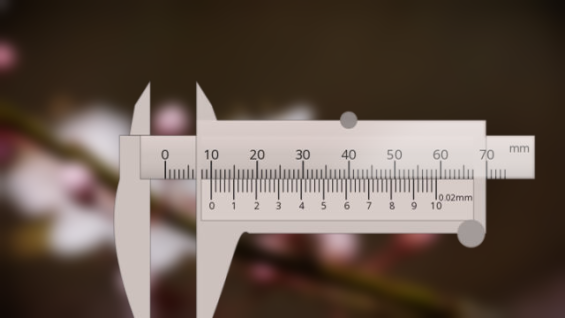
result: 10.0 mm
